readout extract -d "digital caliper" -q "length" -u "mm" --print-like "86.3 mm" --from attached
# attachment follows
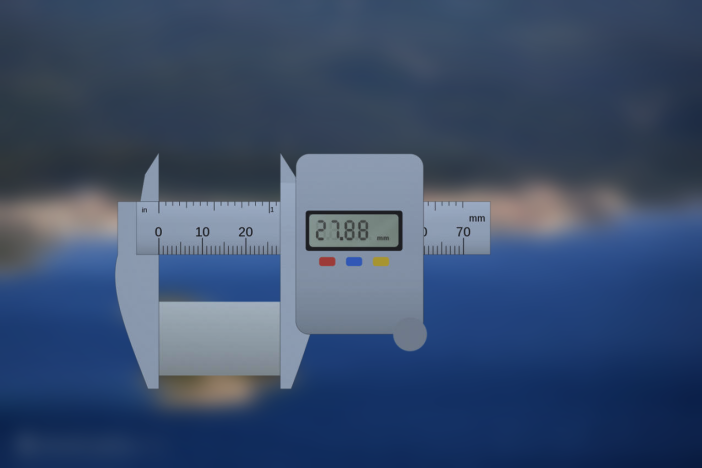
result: 27.88 mm
